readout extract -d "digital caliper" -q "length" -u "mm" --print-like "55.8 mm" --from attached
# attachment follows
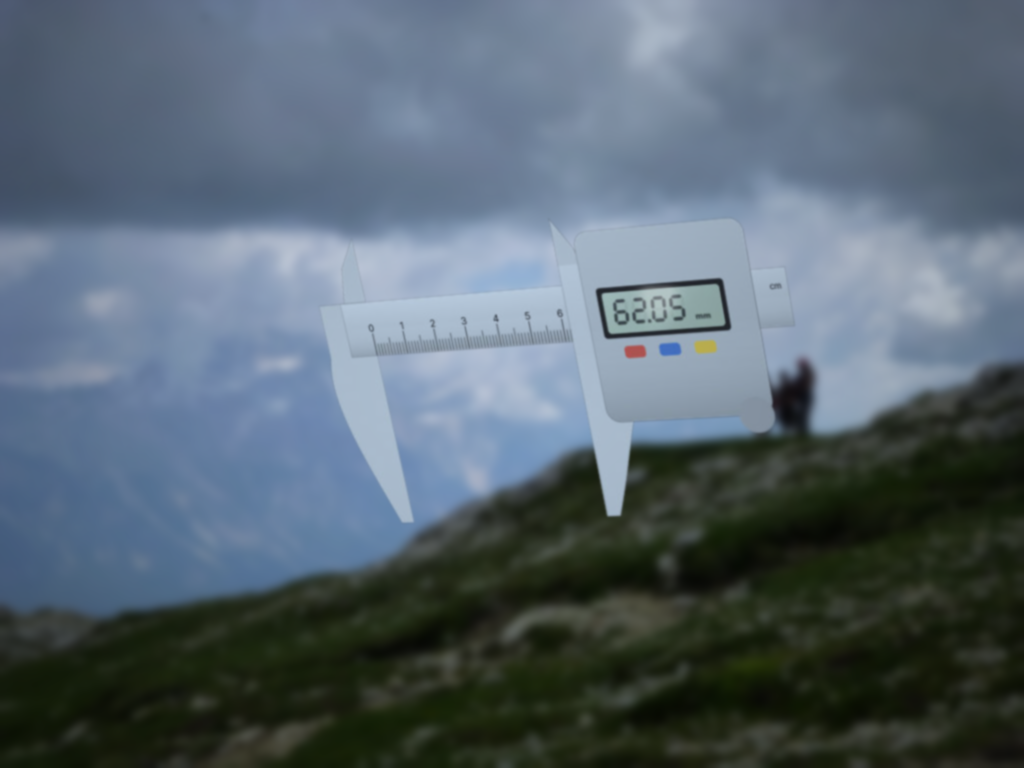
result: 62.05 mm
